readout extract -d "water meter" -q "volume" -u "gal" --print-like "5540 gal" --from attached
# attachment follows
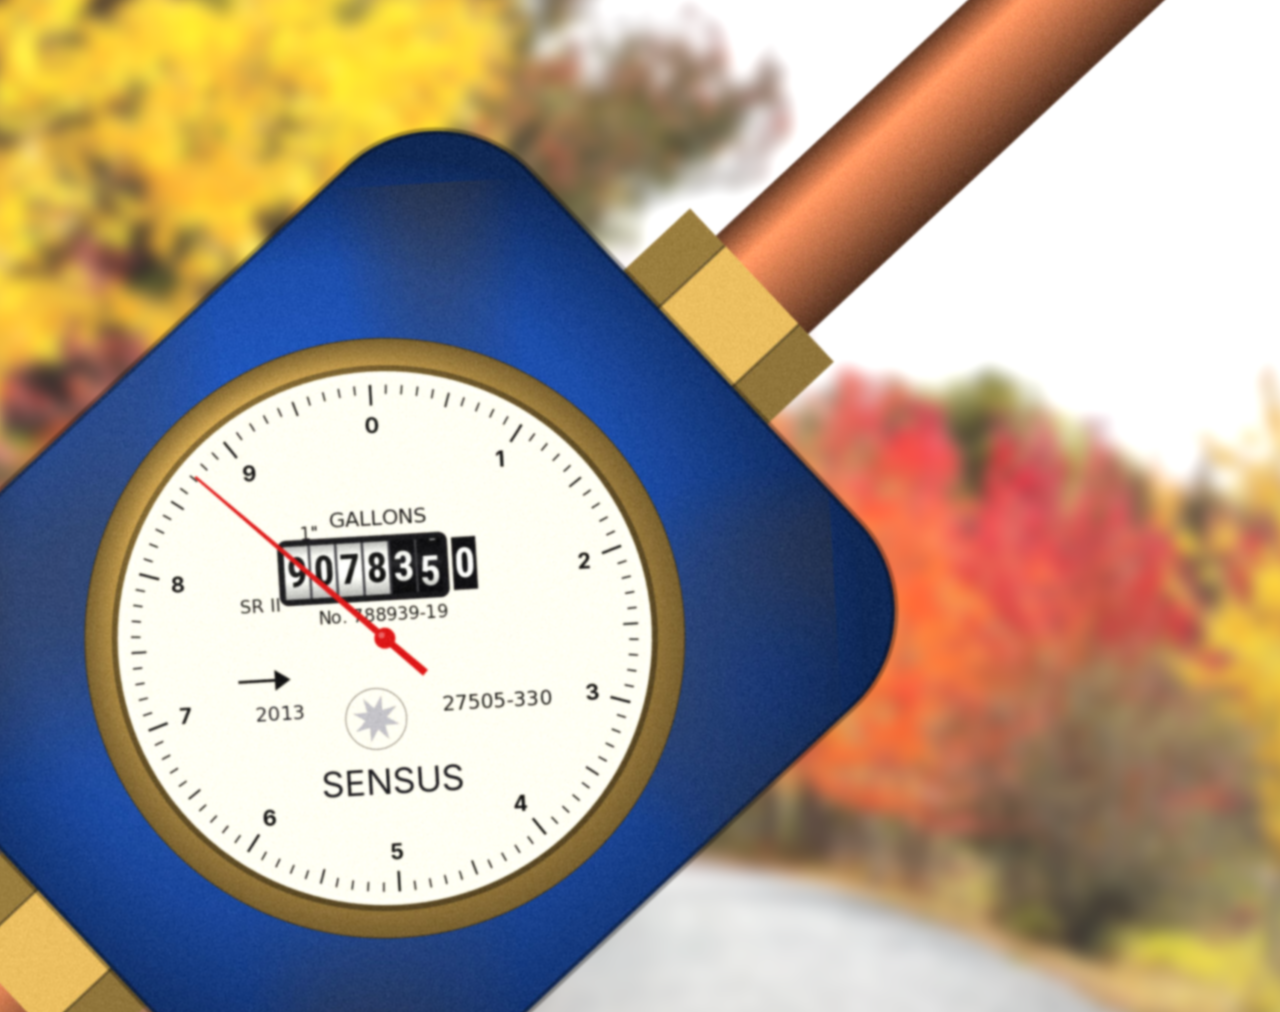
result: 9078348.7 gal
